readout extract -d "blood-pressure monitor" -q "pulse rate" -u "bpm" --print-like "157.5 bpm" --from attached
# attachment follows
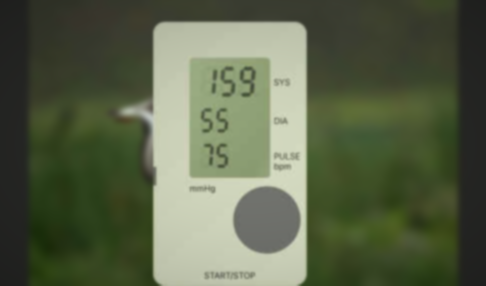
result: 75 bpm
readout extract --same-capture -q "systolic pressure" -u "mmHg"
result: 159 mmHg
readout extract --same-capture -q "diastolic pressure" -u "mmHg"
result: 55 mmHg
